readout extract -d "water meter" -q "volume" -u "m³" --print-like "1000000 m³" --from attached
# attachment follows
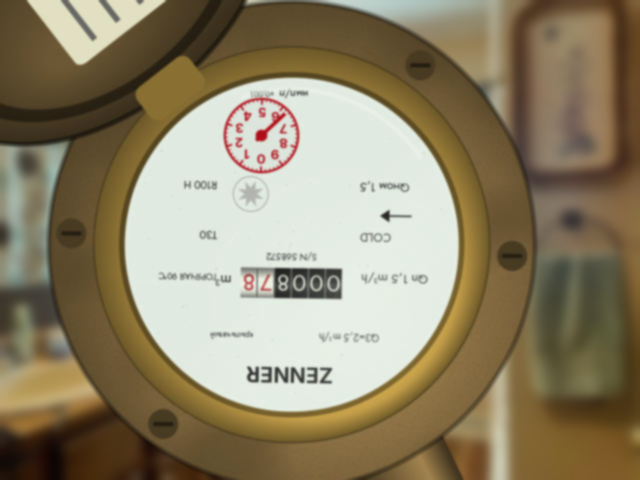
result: 8.786 m³
